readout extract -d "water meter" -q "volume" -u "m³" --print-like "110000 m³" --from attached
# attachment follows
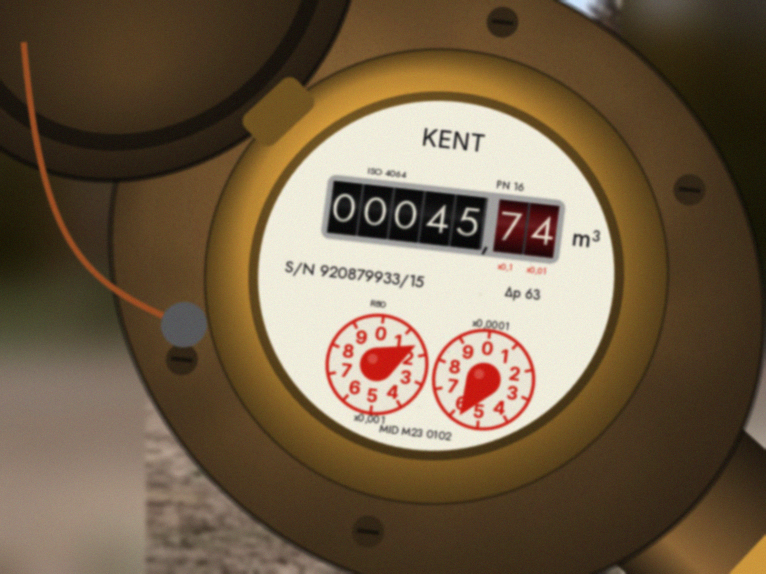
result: 45.7415 m³
